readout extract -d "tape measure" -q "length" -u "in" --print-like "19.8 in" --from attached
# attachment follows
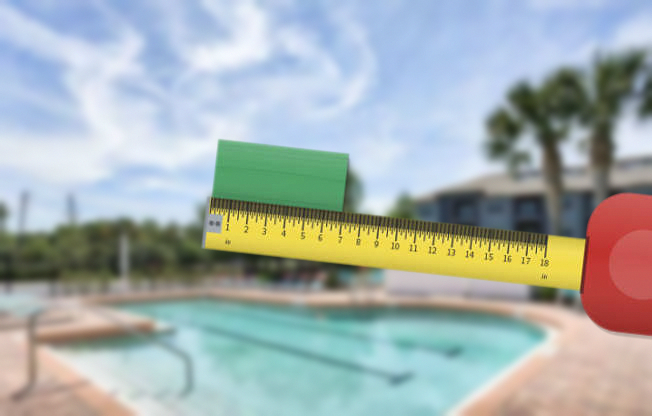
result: 7 in
